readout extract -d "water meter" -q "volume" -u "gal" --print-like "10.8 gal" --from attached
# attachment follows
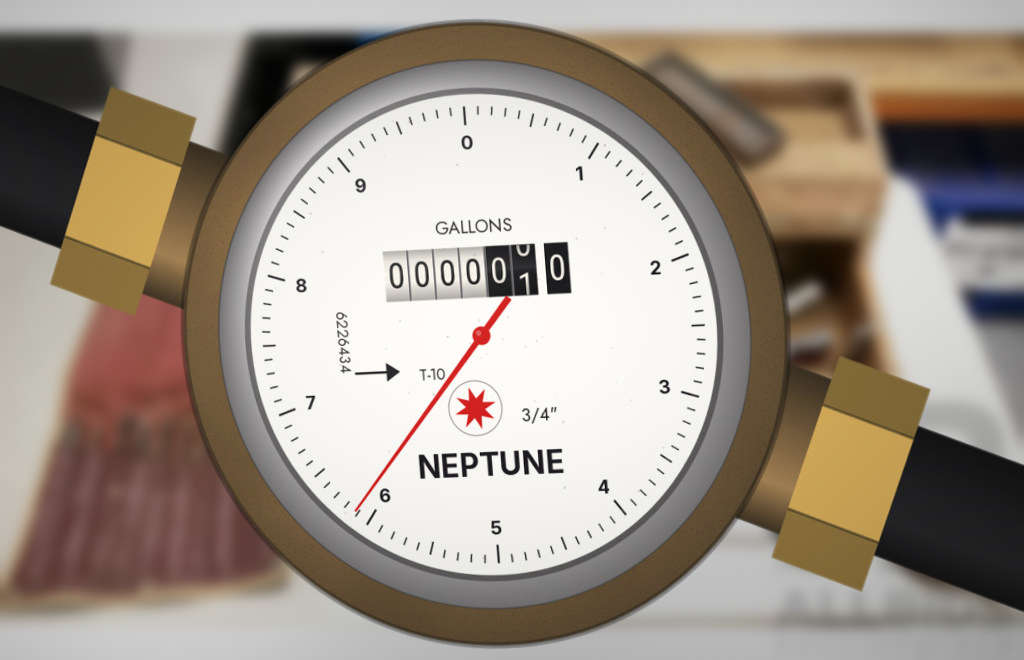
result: 6.1 gal
